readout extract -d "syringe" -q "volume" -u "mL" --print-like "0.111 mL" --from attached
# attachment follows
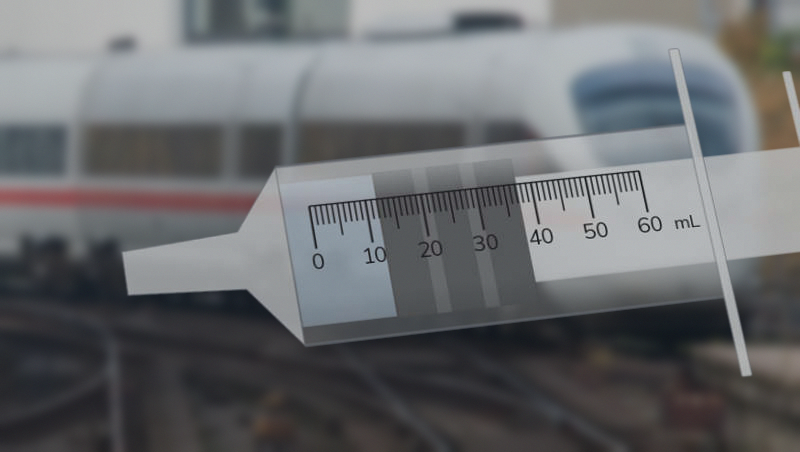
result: 12 mL
